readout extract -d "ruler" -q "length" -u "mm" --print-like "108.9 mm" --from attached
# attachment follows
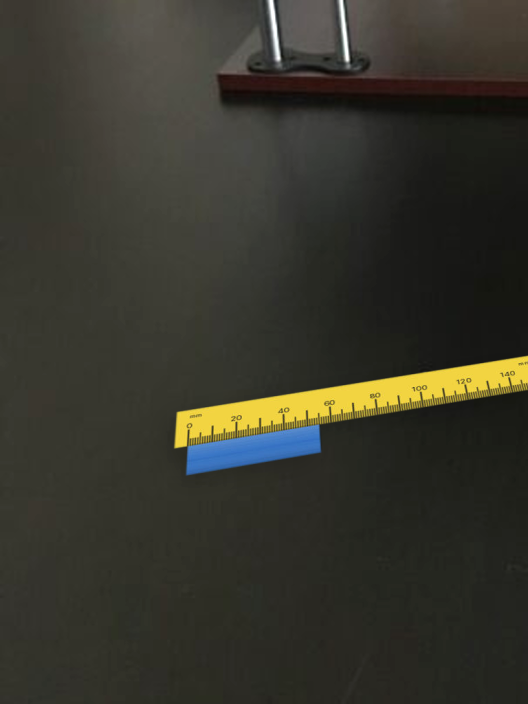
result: 55 mm
